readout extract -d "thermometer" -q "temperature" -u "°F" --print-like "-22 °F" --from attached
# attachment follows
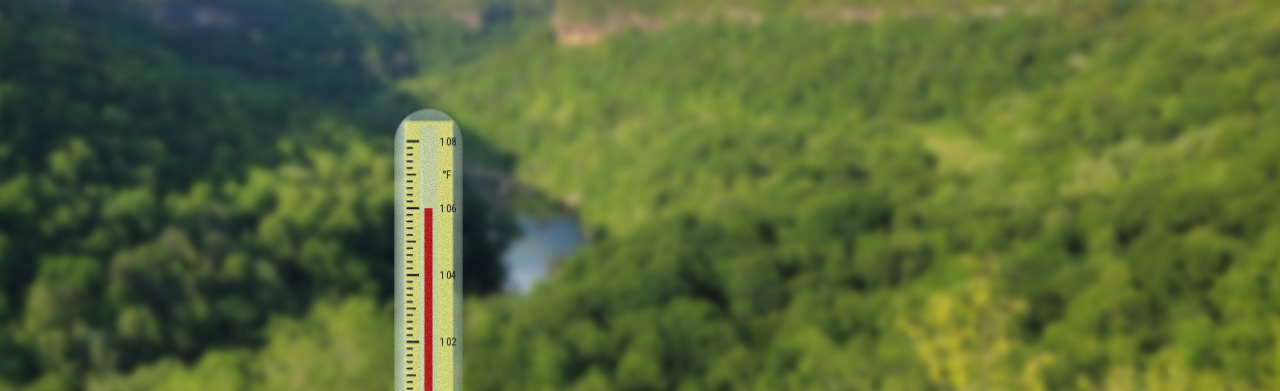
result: 106 °F
